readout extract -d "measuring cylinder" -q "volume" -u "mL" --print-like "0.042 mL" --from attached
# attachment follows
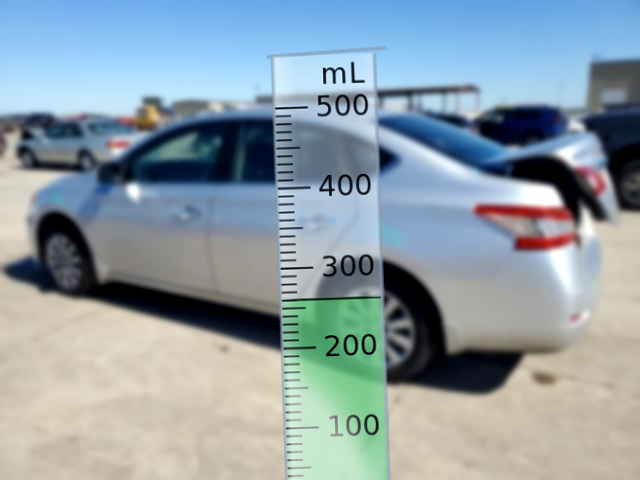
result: 260 mL
